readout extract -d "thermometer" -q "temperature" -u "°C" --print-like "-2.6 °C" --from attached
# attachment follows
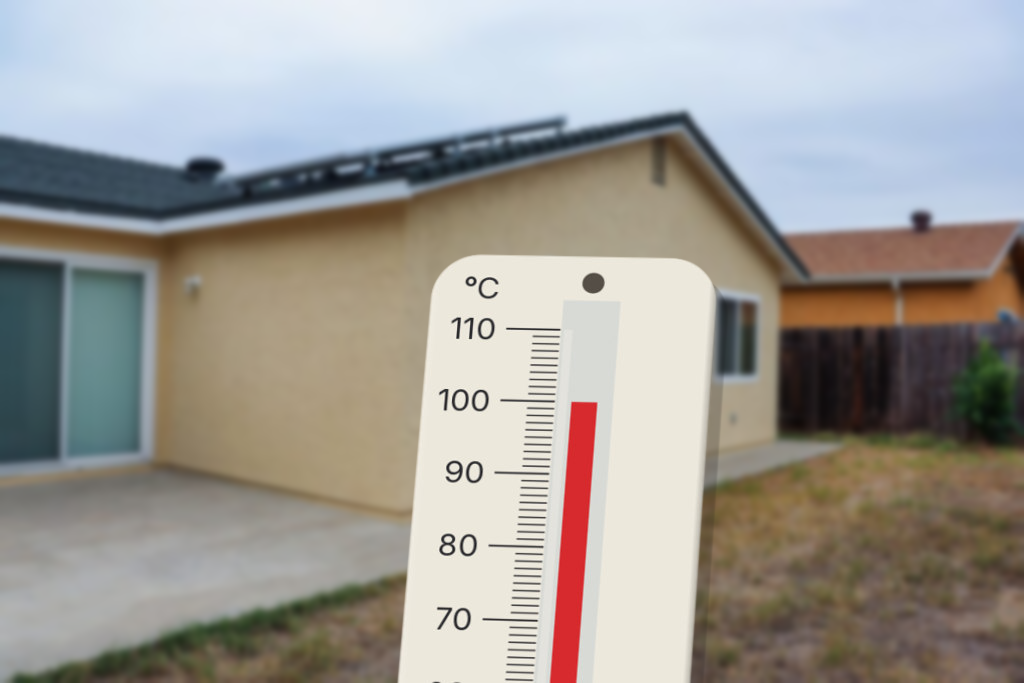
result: 100 °C
